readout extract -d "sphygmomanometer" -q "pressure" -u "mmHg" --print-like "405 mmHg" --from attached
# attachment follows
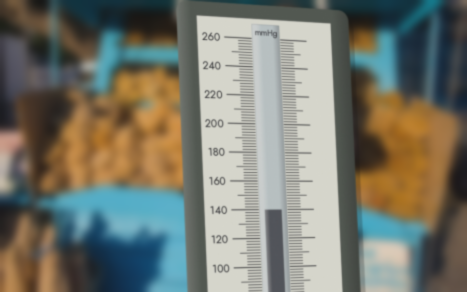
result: 140 mmHg
